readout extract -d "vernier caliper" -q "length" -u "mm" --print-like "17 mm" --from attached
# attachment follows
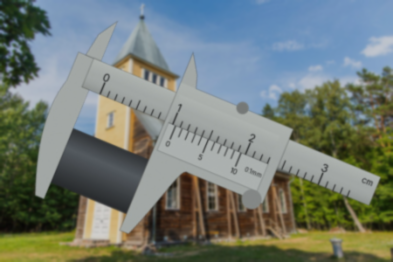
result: 10.4 mm
